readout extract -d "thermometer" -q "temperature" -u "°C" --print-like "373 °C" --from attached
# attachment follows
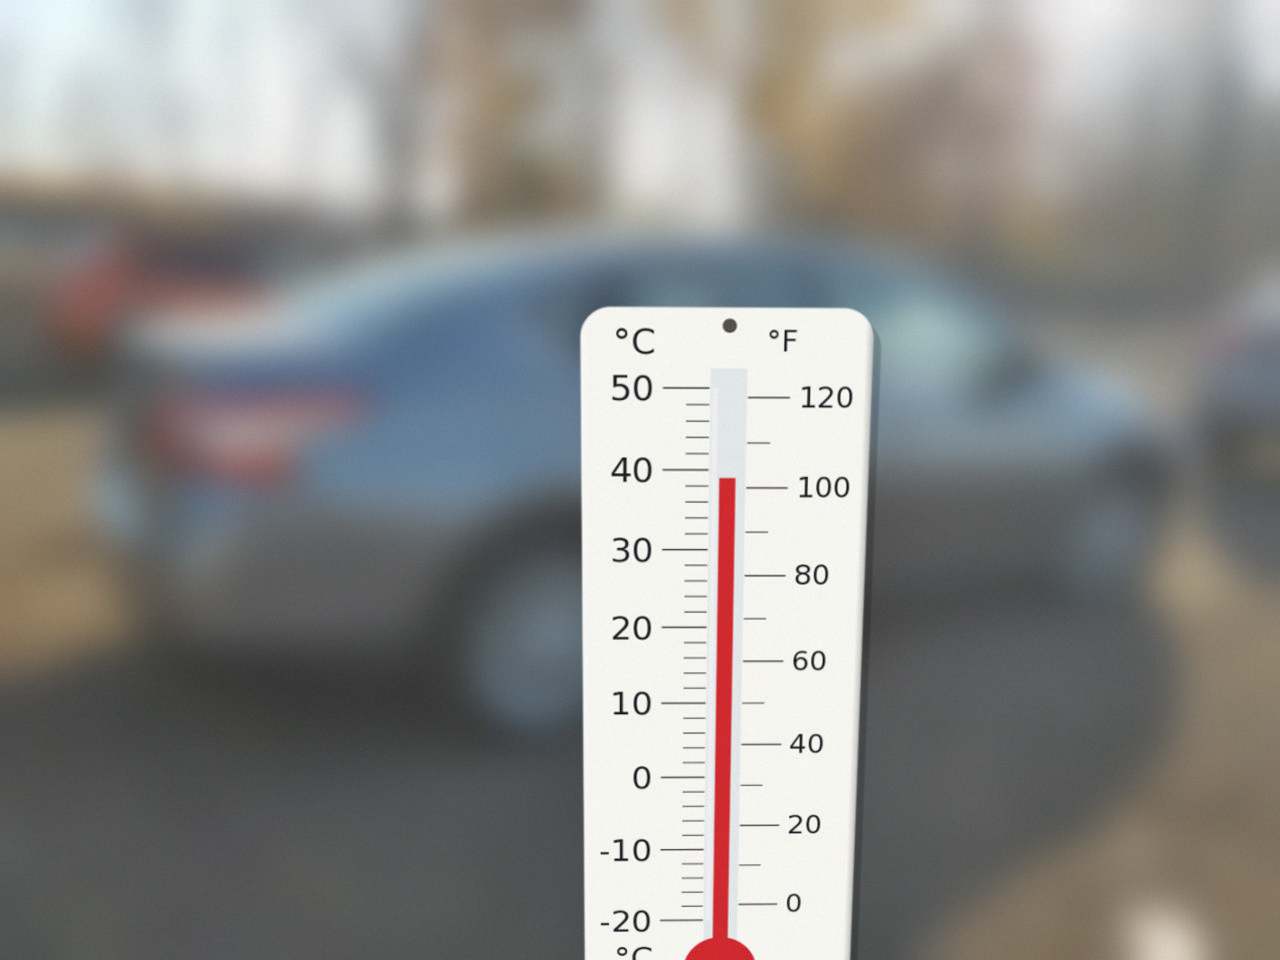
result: 39 °C
